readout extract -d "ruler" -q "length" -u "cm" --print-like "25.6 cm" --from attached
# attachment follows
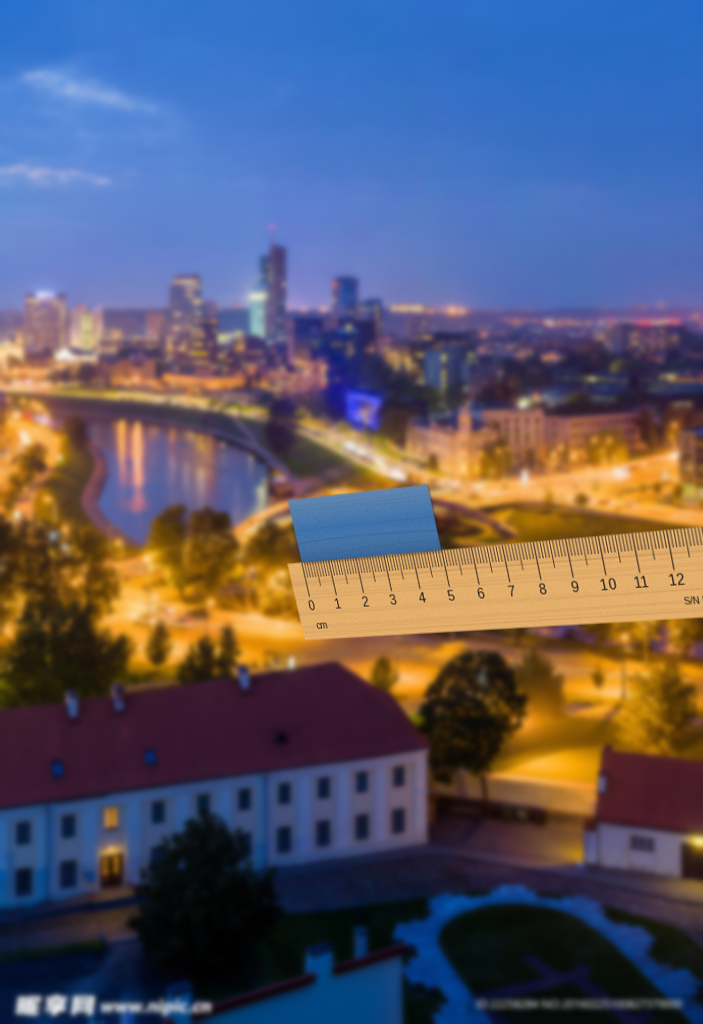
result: 5 cm
